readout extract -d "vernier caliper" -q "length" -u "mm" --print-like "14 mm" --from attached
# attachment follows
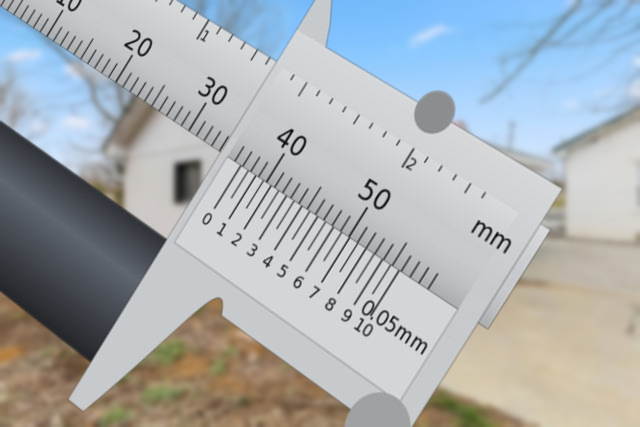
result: 36.8 mm
